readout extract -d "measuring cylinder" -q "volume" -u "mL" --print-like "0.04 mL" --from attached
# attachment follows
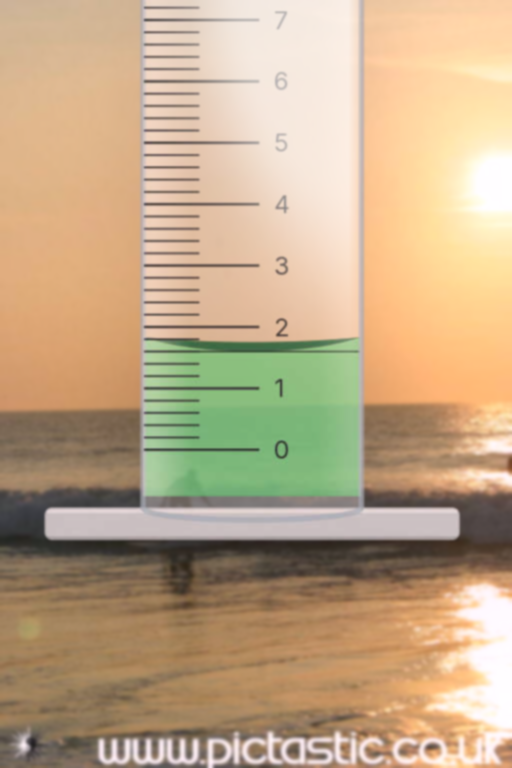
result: 1.6 mL
